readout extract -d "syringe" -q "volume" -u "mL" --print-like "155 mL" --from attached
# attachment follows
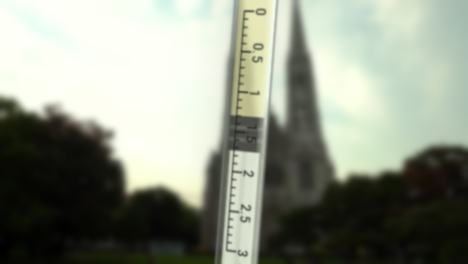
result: 1.3 mL
